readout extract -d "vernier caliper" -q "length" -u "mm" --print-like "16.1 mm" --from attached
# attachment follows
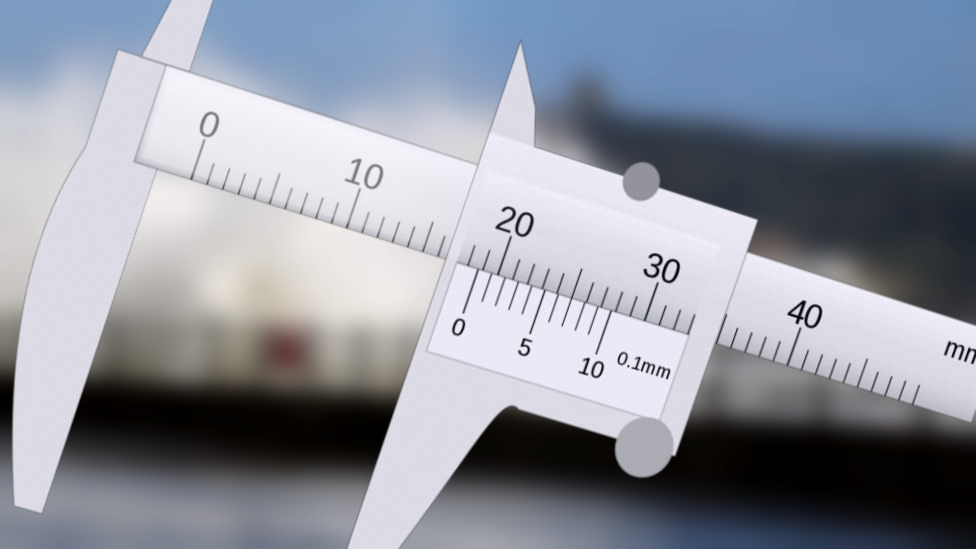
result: 18.7 mm
